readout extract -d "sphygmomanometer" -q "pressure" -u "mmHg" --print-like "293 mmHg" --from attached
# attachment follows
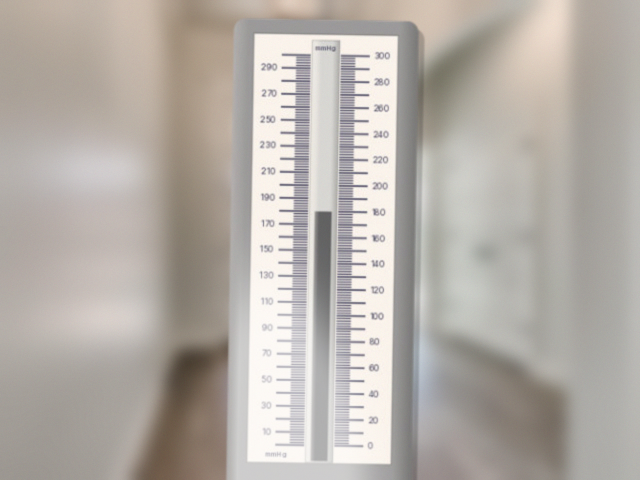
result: 180 mmHg
